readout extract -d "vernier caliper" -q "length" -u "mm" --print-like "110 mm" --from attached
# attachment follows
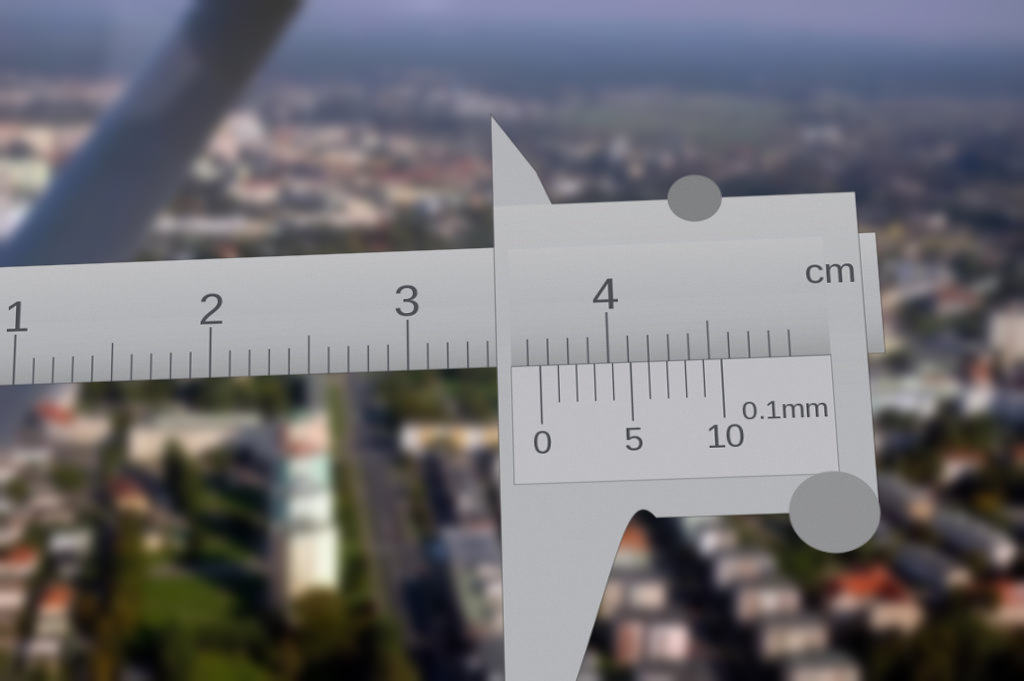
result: 36.6 mm
